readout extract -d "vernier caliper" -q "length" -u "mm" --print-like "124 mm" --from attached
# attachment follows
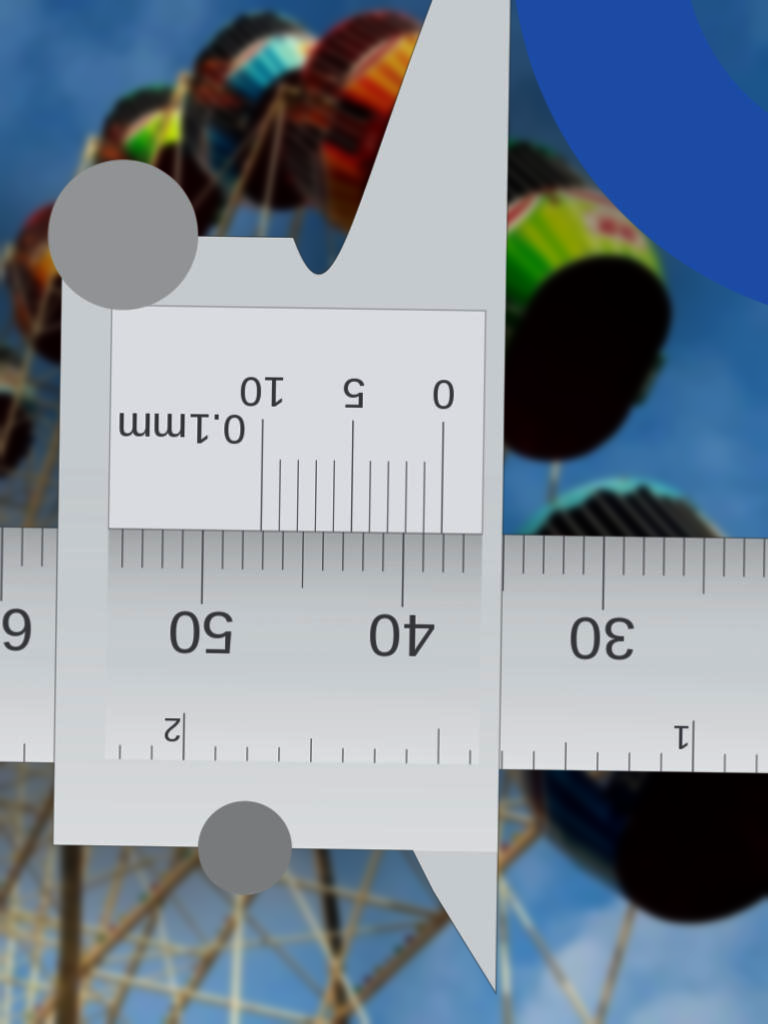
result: 38.1 mm
